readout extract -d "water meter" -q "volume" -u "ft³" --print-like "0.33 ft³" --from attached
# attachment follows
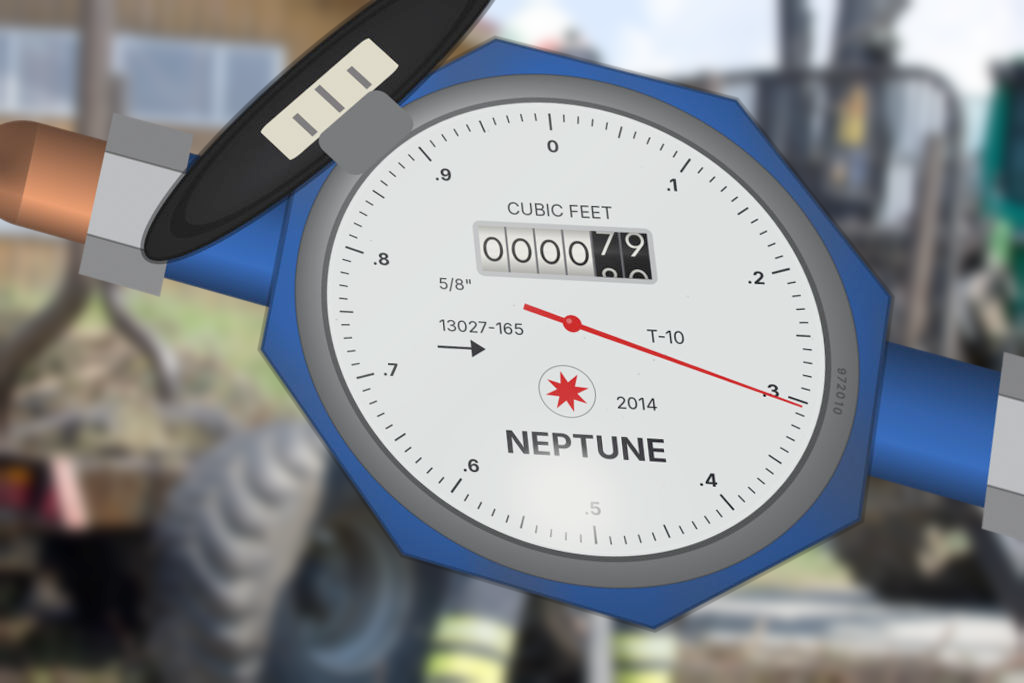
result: 79.30 ft³
